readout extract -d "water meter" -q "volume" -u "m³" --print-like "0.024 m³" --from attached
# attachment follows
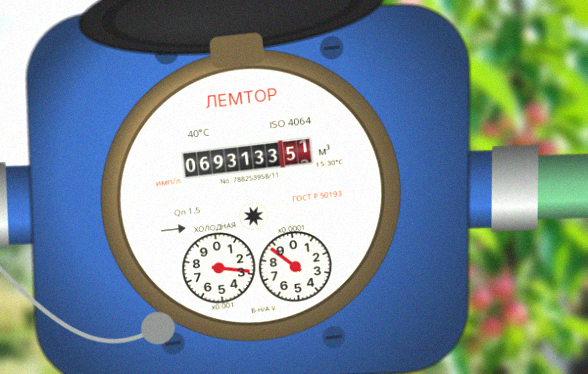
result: 693133.5128 m³
